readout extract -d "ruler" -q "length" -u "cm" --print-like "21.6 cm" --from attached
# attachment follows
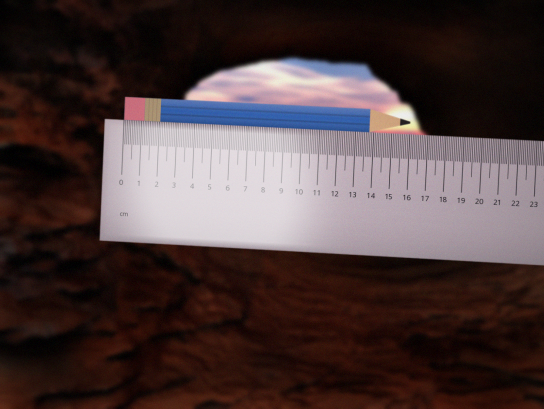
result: 16 cm
